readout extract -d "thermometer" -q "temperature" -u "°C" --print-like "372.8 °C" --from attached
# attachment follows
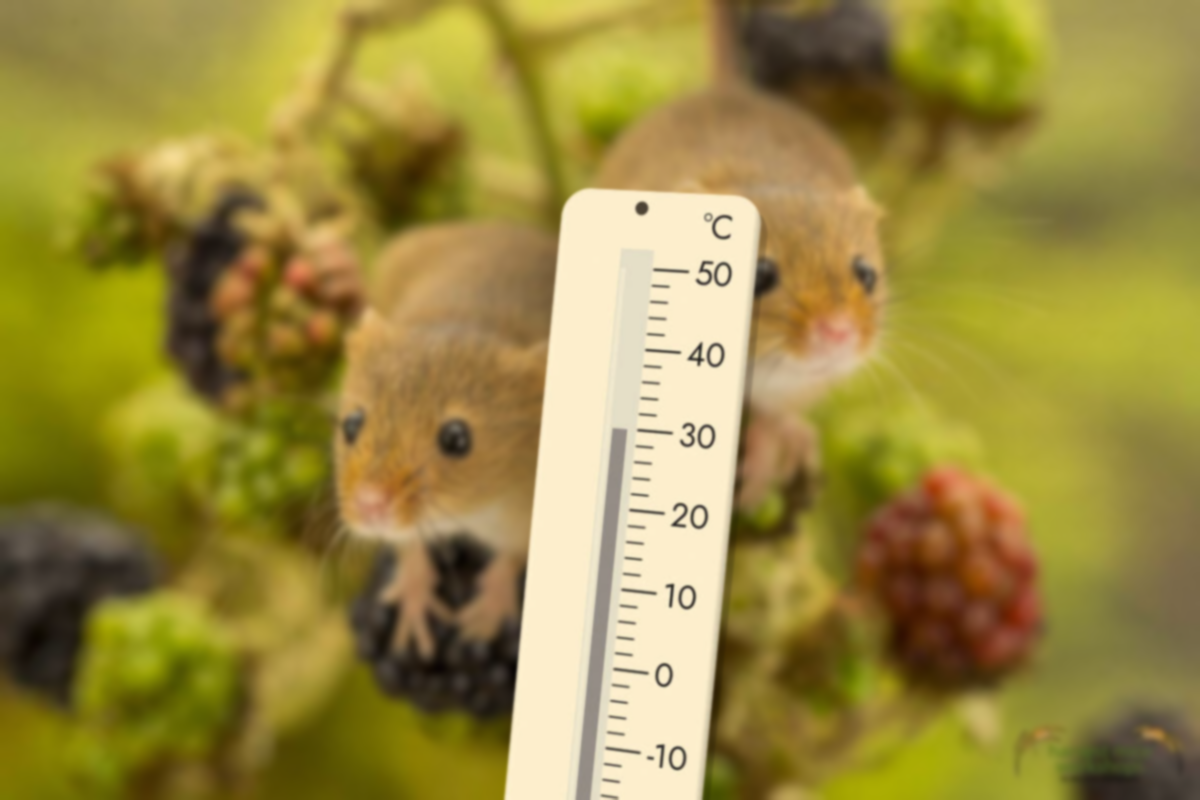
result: 30 °C
